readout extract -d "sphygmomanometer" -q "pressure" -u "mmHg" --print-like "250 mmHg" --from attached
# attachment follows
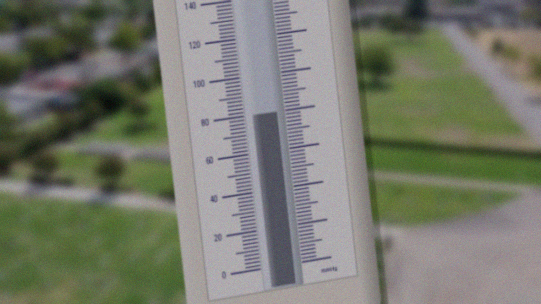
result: 80 mmHg
